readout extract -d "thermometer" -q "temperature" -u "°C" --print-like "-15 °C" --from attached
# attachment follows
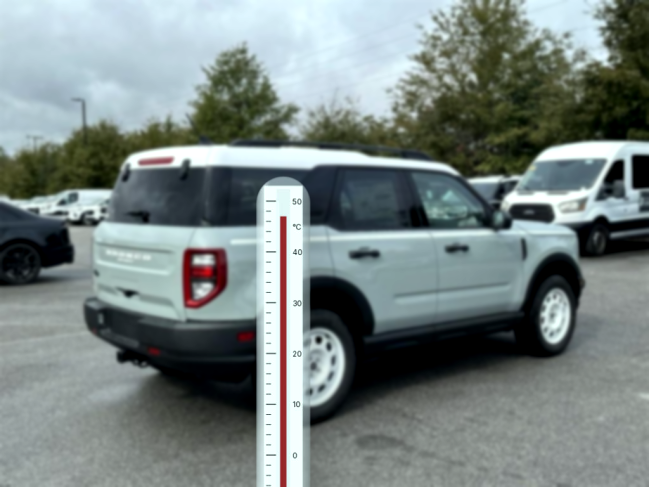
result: 47 °C
